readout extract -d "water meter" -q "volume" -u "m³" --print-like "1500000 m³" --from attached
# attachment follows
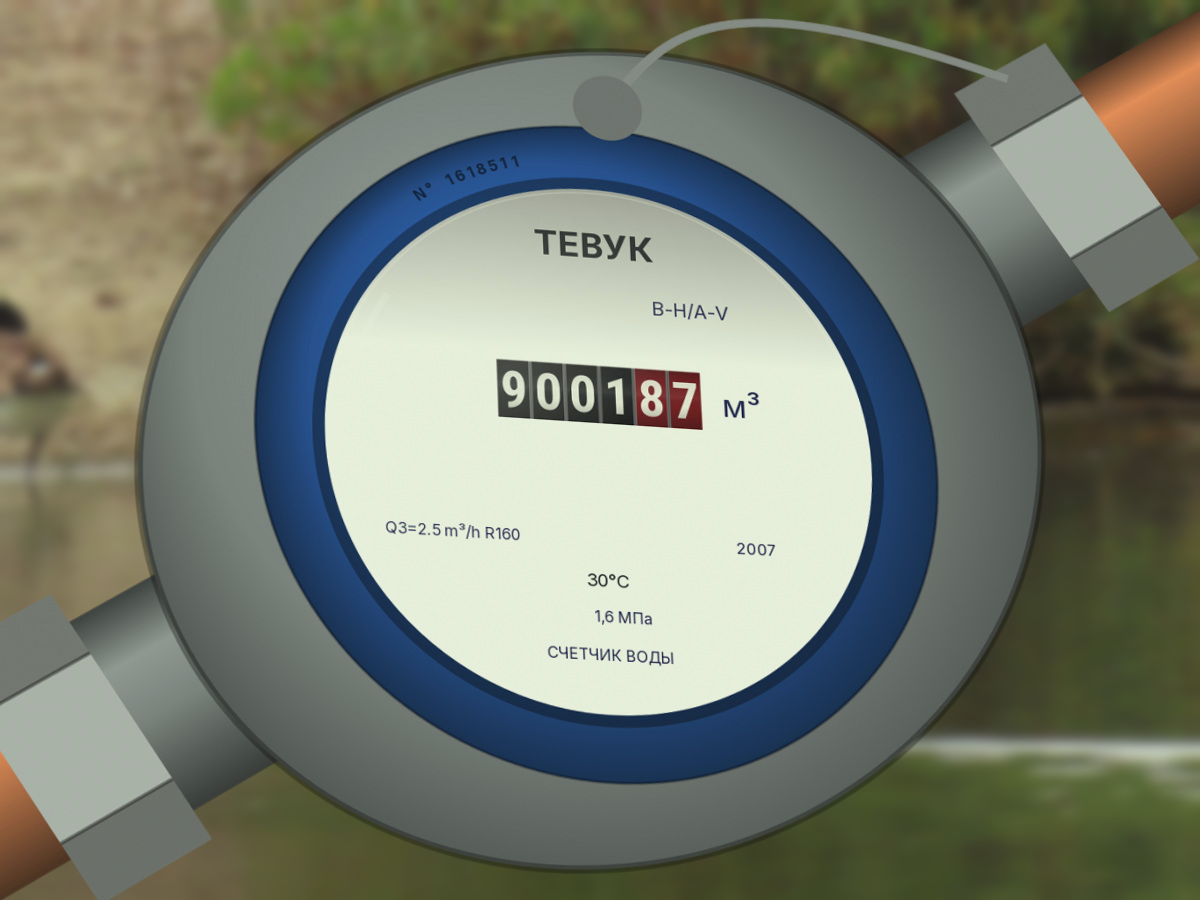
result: 9001.87 m³
